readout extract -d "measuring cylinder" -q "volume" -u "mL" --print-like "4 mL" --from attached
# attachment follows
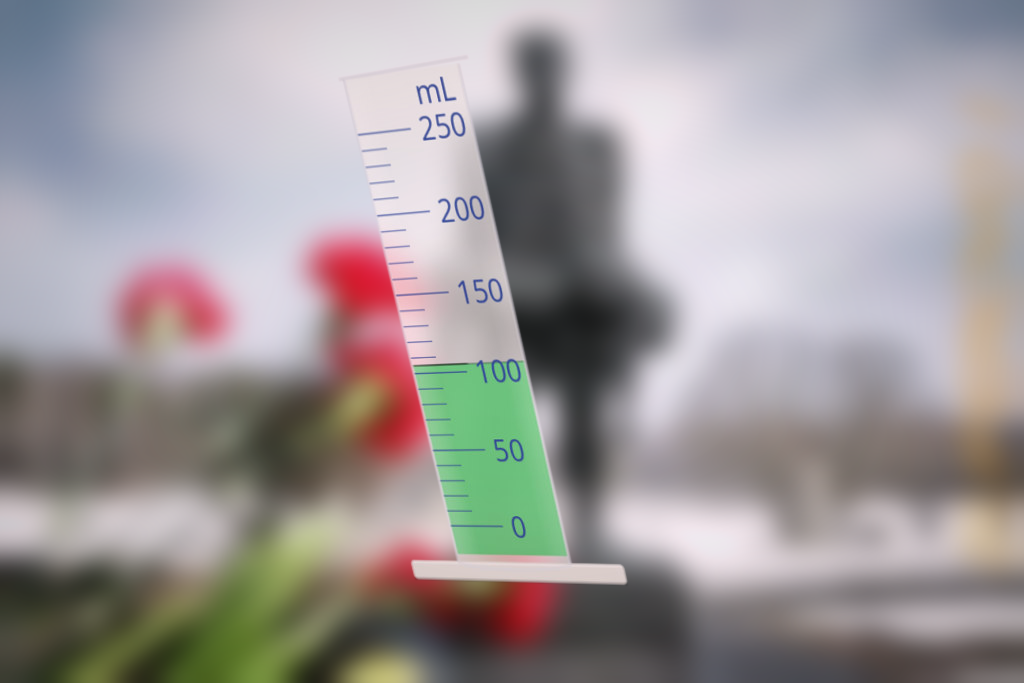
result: 105 mL
